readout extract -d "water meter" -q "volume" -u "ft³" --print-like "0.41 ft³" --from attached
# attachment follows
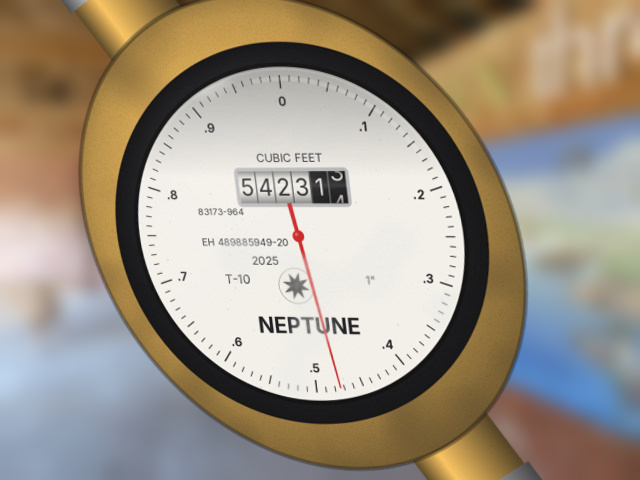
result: 542313.47 ft³
